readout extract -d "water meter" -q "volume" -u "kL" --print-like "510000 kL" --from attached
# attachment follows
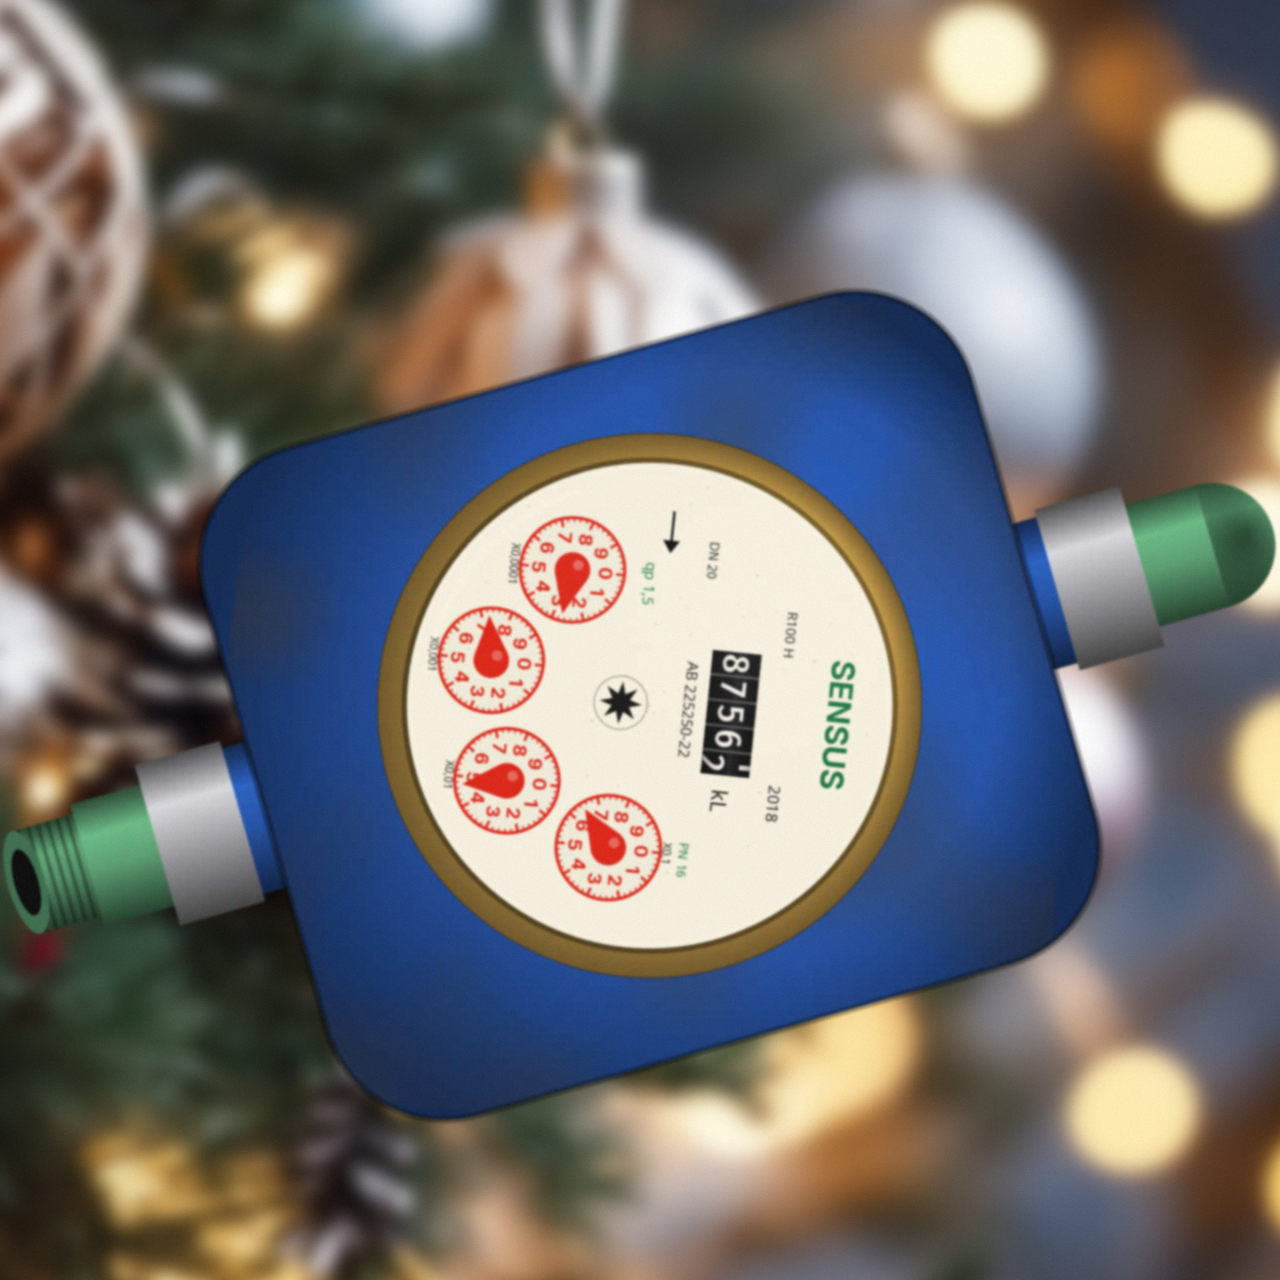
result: 87561.6472 kL
